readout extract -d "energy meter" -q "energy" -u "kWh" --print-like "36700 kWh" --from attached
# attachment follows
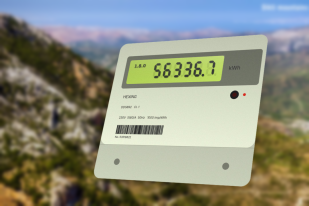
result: 56336.7 kWh
